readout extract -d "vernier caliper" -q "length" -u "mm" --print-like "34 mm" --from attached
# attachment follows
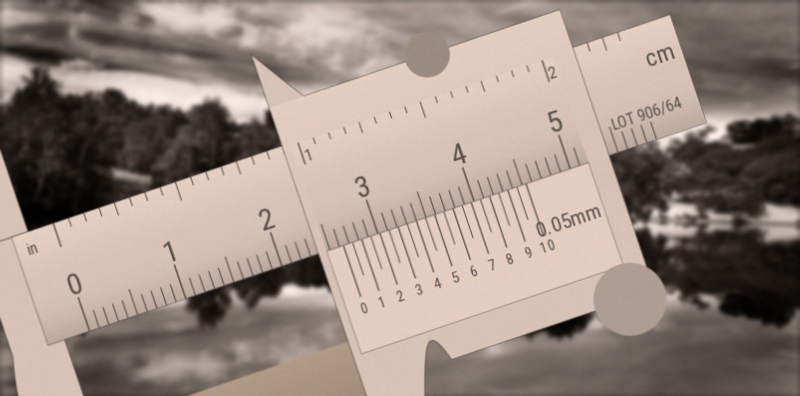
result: 26.4 mm
